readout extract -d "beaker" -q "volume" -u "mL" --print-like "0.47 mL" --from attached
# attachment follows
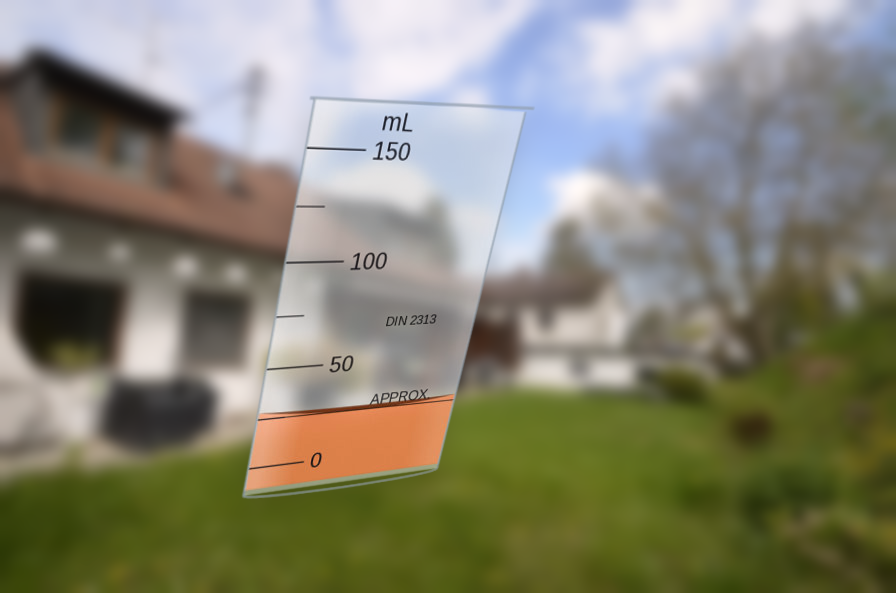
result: 25 mL
